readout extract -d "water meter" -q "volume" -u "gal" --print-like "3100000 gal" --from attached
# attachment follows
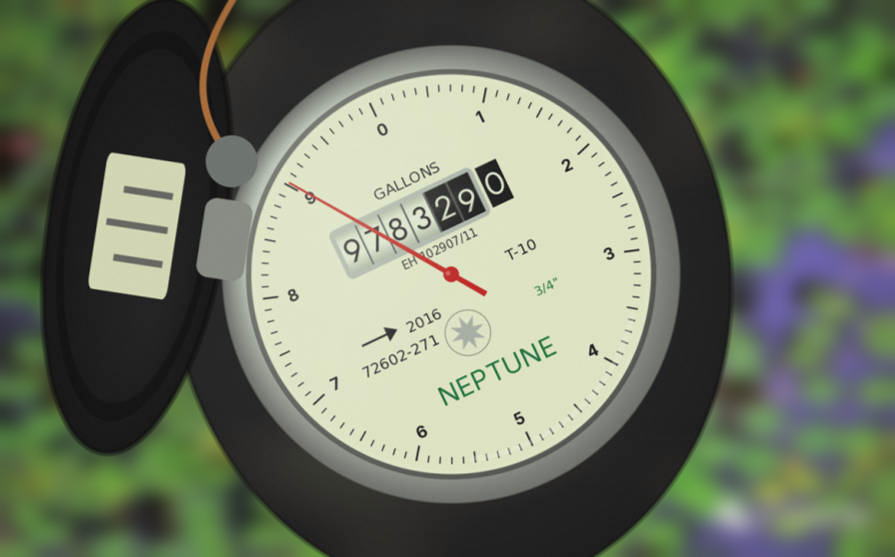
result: 9783289.0 gal
